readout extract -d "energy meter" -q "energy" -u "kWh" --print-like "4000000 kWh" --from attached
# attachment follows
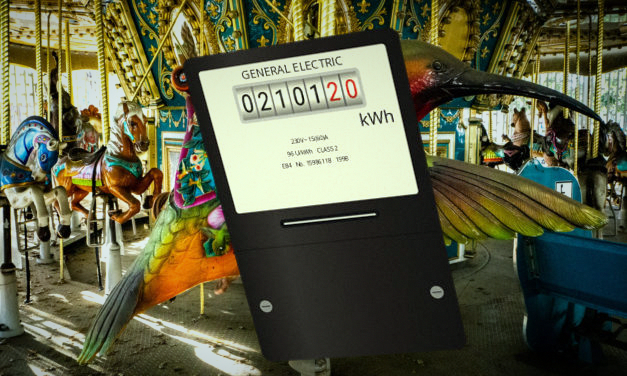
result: 2101.20 kWh
